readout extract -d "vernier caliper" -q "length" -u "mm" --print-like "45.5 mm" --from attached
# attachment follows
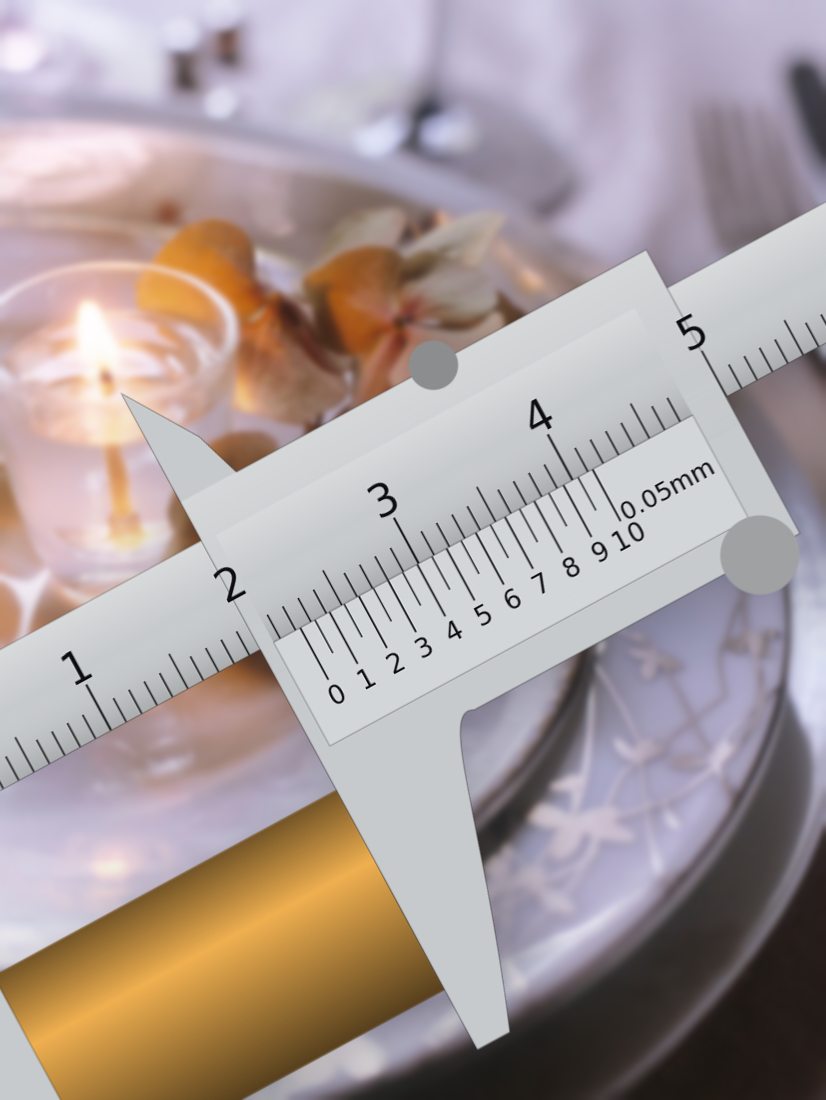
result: 22.3 mm
